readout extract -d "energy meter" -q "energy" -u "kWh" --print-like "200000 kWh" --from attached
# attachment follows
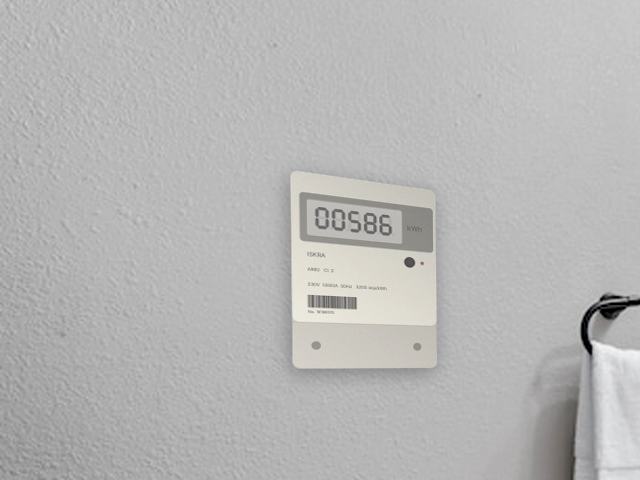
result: 586 kWh
